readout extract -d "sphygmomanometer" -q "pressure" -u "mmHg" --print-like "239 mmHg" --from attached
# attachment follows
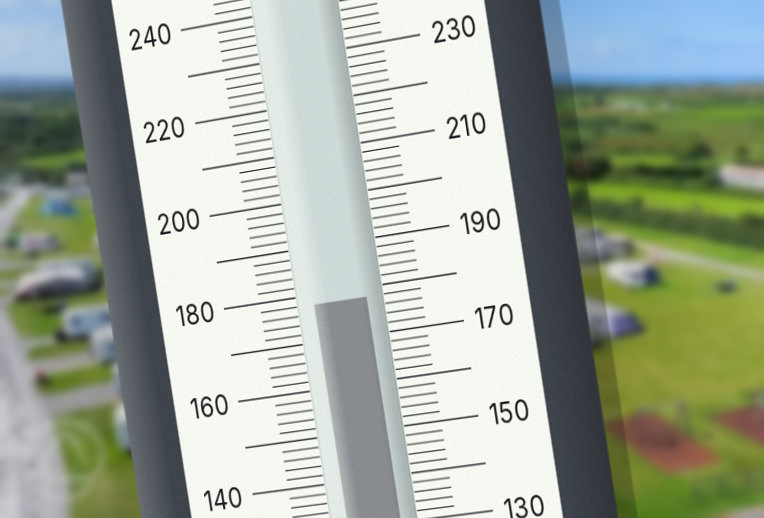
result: 178 mmHg
